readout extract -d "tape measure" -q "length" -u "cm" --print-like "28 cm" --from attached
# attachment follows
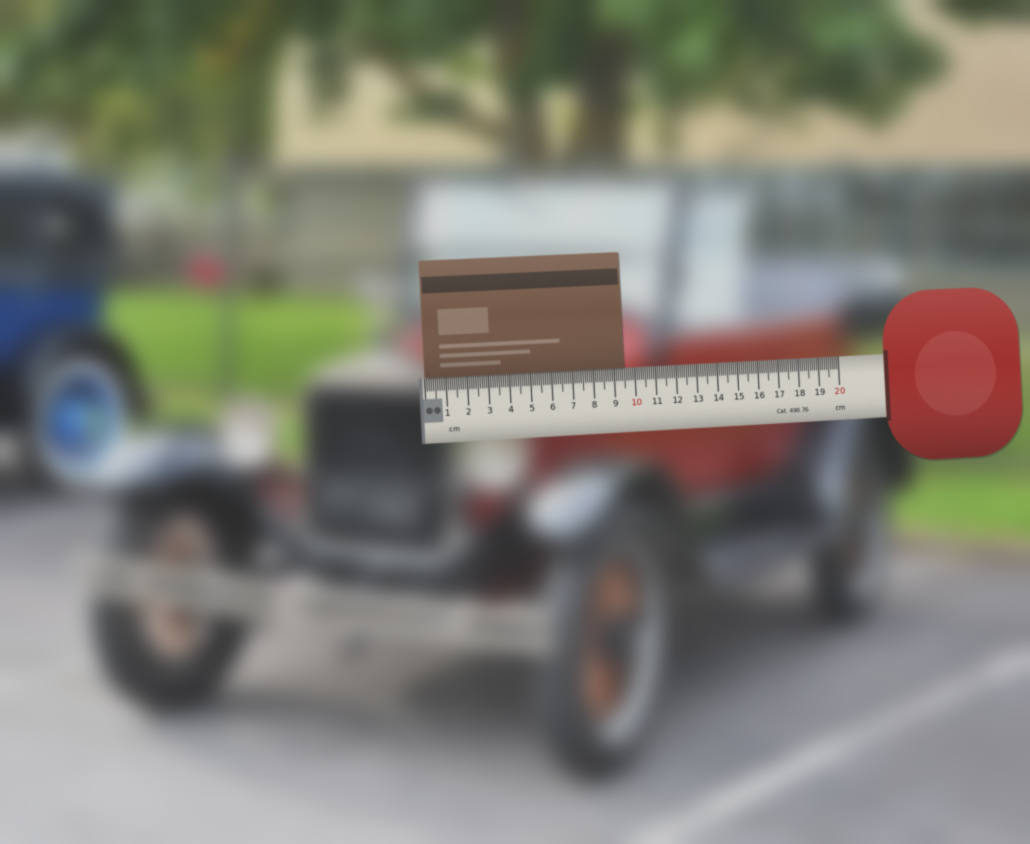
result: 9.5 cm
